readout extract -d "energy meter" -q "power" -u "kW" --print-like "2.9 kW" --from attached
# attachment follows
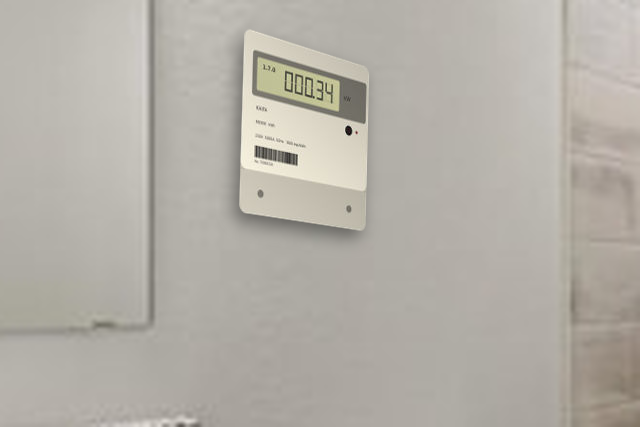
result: 0.34 kW
